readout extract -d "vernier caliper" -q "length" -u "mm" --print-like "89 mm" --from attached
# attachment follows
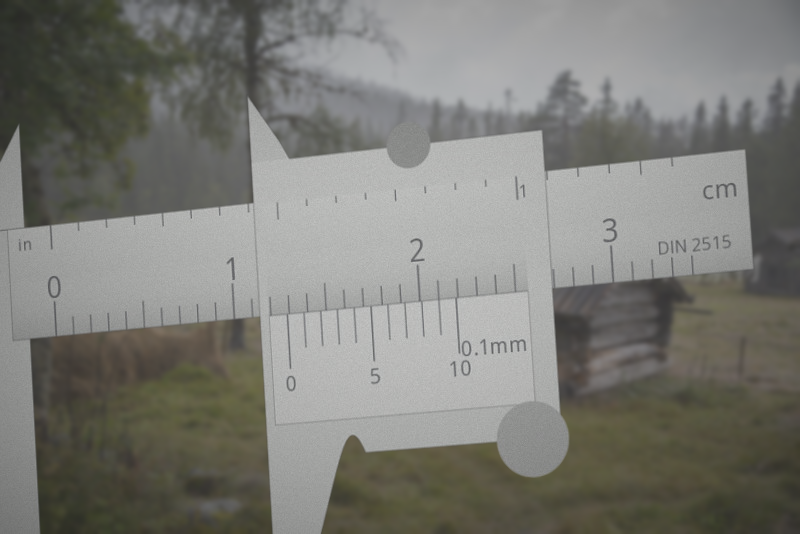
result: 12.9 mm
